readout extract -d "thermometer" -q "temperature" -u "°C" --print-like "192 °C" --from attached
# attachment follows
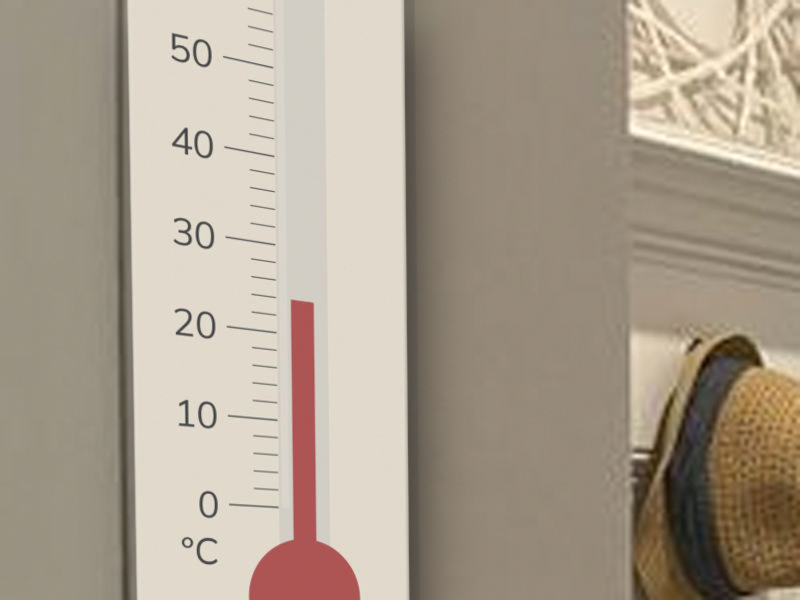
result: 24 °C
